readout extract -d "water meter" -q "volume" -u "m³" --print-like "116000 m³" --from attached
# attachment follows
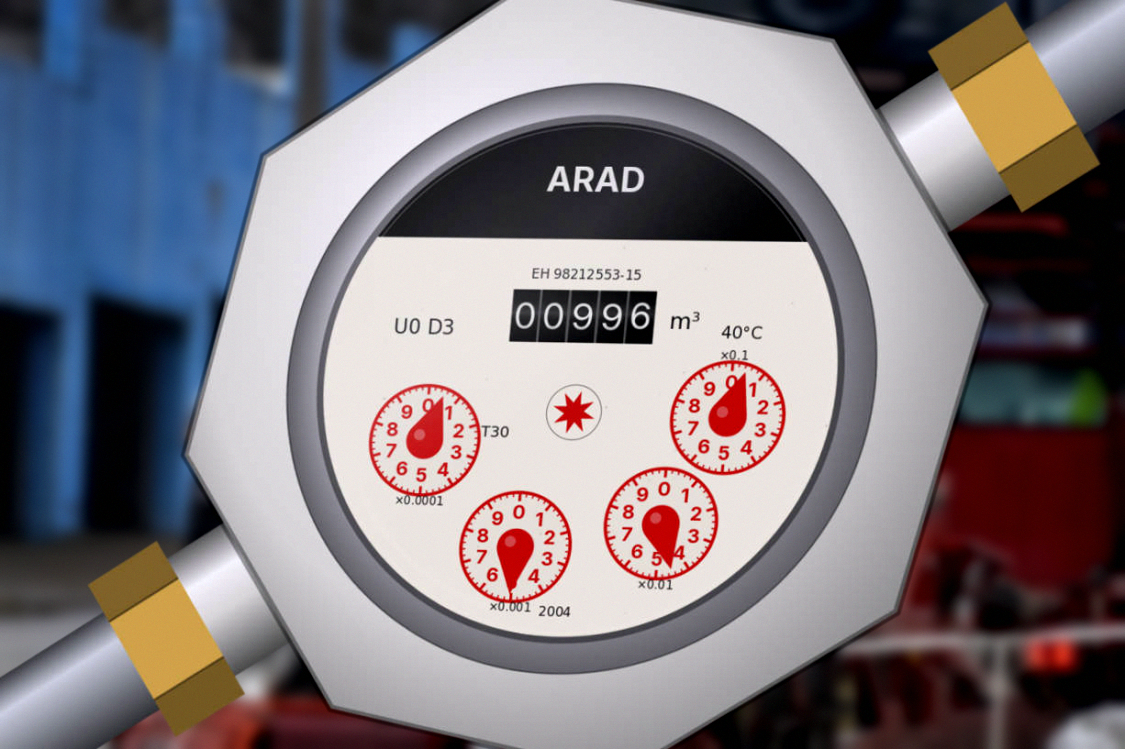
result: 996.0450 m³
